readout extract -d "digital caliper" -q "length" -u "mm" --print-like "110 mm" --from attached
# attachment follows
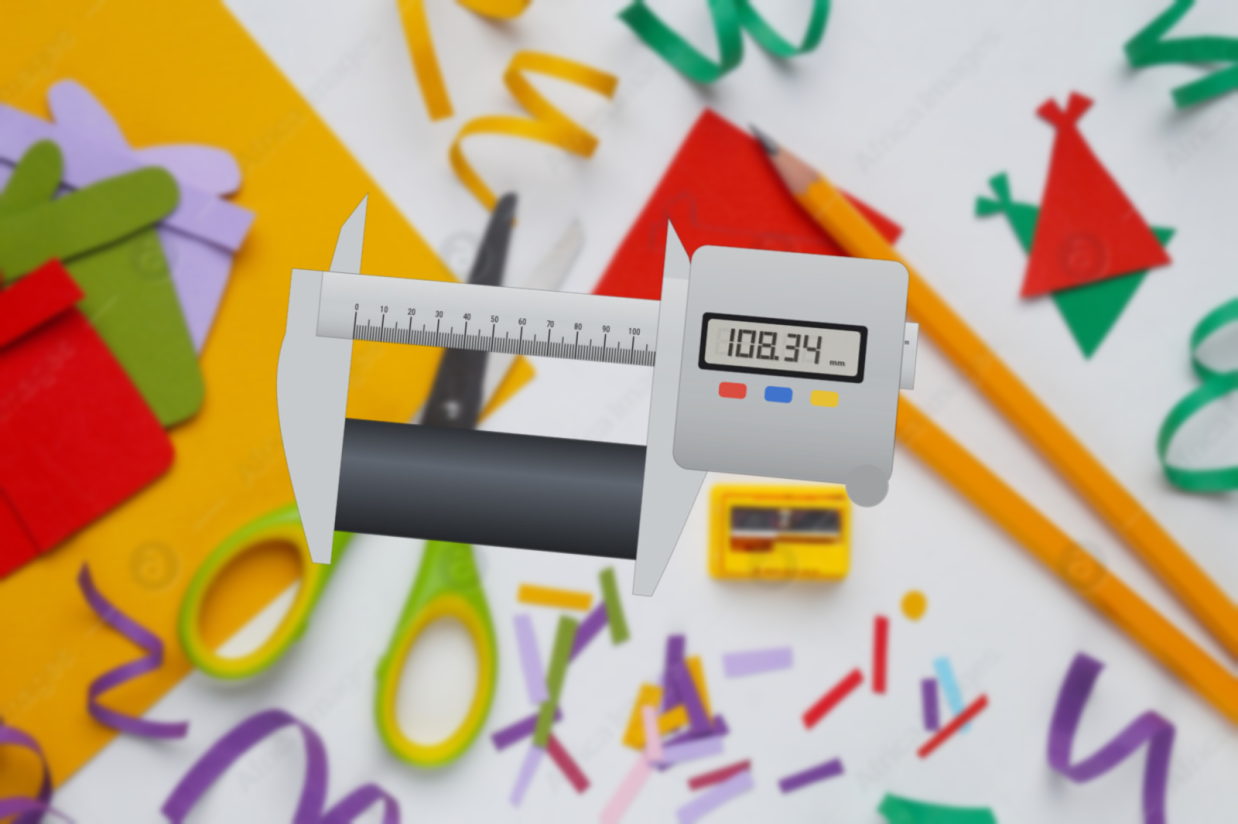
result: 108.34 mm
